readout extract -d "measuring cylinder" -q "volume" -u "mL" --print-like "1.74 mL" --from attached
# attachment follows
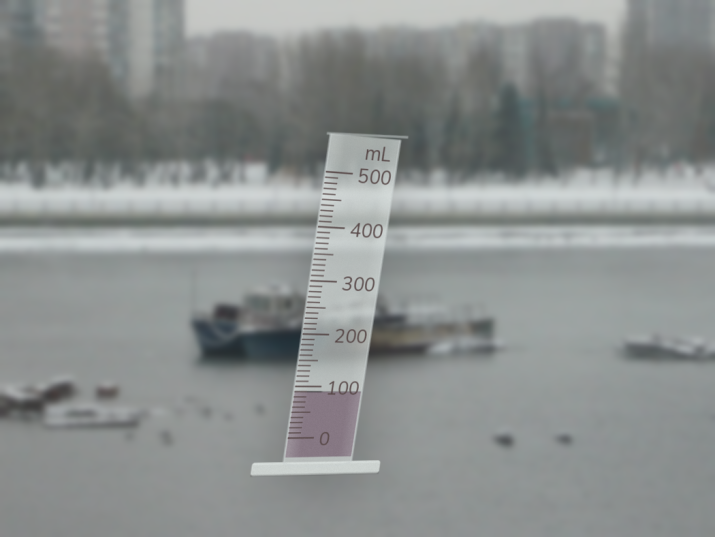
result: 90 mL
